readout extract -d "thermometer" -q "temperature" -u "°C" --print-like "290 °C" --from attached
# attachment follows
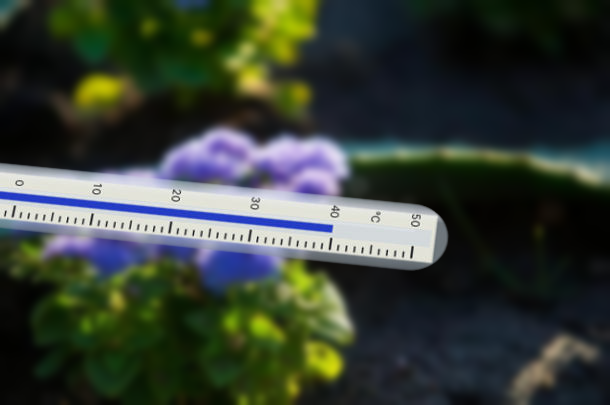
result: 40 °C
